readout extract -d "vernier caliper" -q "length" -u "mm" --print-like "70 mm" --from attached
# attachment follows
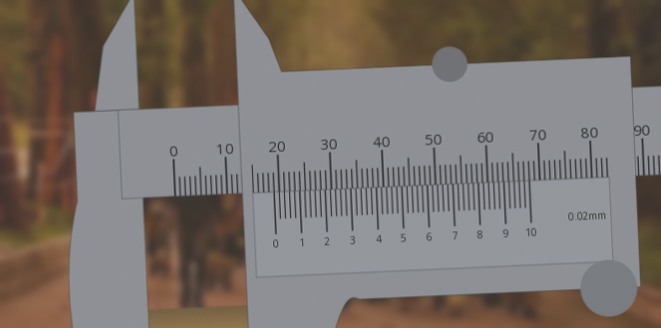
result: 19.0 mm
